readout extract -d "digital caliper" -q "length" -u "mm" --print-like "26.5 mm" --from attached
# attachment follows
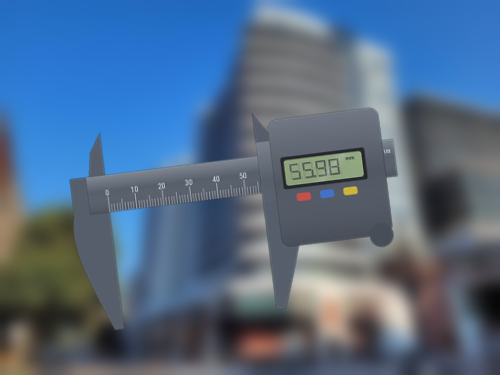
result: 55.98 mm
